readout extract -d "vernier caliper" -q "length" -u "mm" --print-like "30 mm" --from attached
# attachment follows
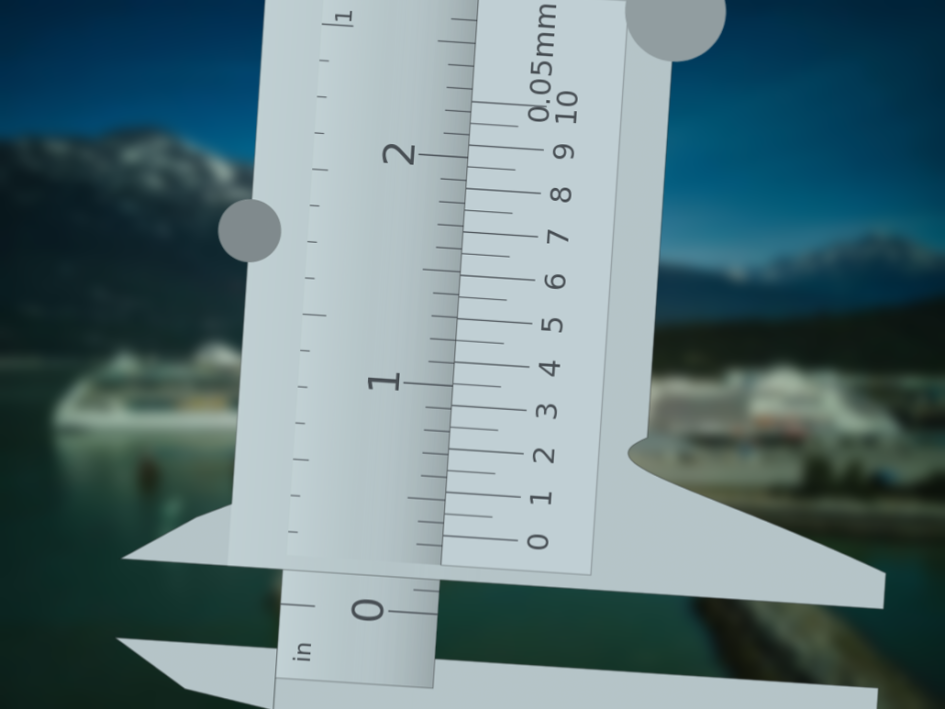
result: 3.45 mm
